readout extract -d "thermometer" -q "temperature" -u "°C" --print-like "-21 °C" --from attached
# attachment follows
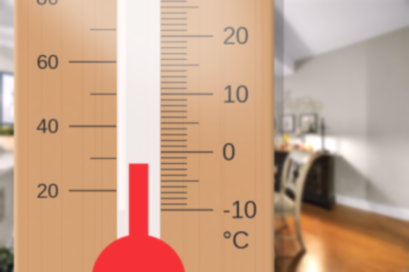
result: -2 °C
